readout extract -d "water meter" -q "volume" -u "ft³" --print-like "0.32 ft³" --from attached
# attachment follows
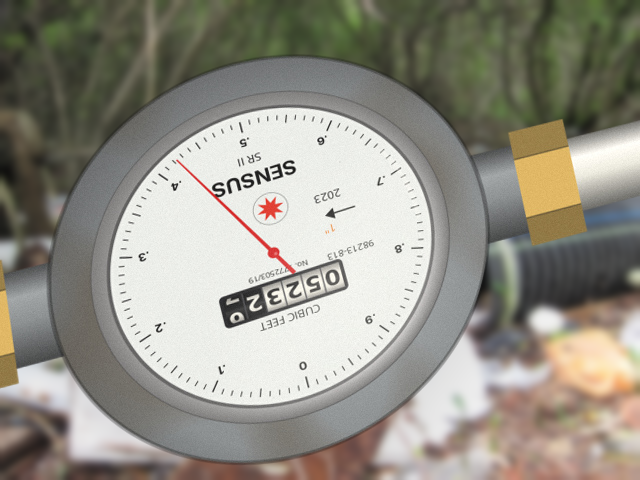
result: 52326.42 ft³
